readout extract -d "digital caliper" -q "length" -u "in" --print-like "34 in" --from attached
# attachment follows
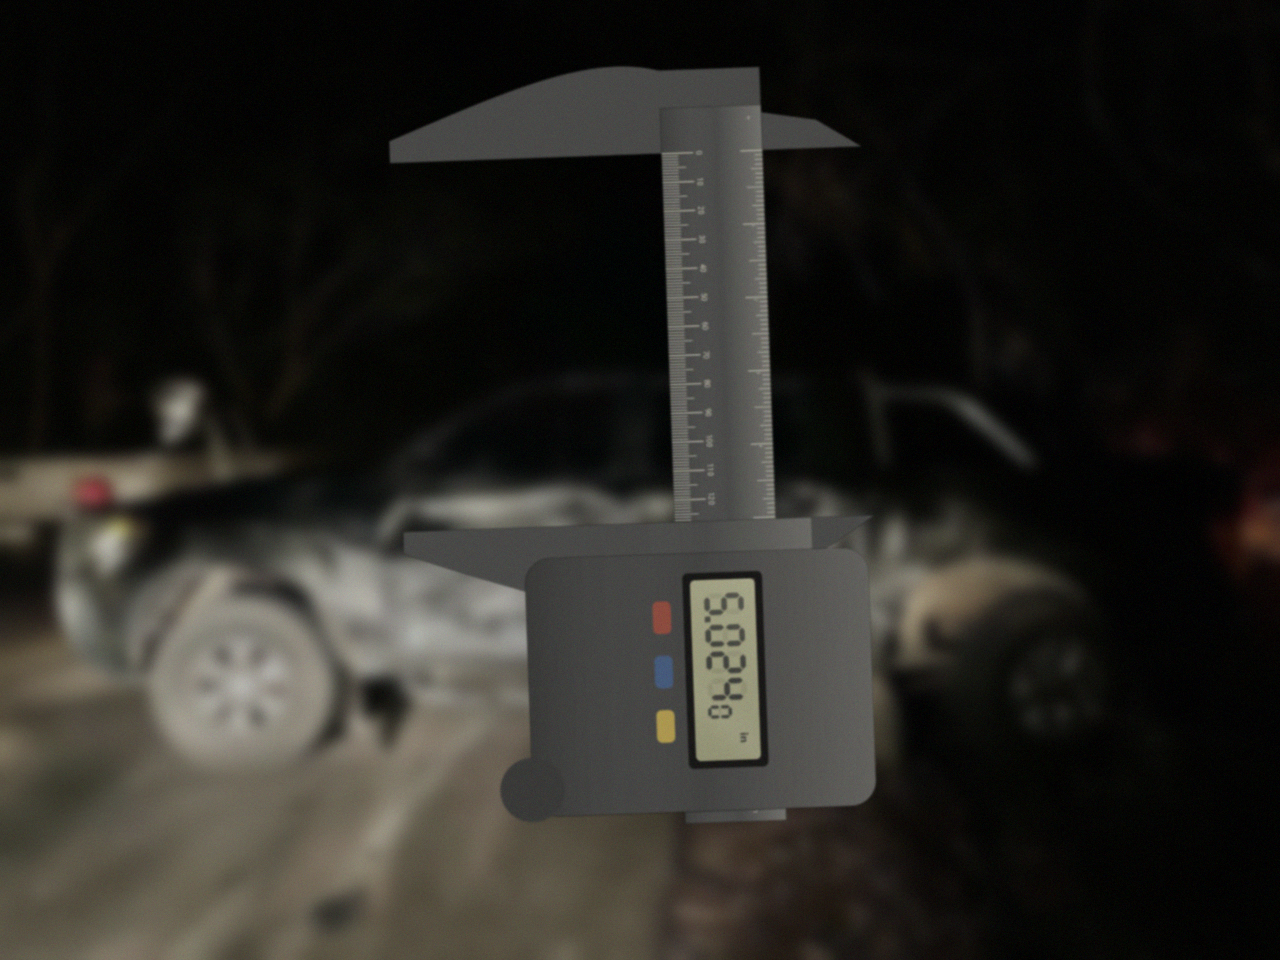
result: 5.0240 in
